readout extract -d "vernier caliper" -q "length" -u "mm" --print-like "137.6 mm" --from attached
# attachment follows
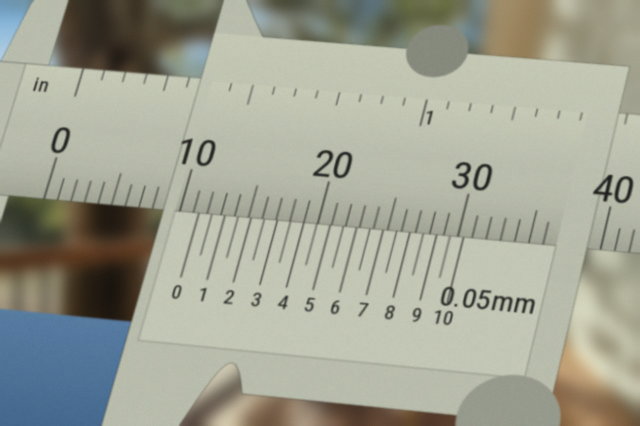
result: 11.4 mm
